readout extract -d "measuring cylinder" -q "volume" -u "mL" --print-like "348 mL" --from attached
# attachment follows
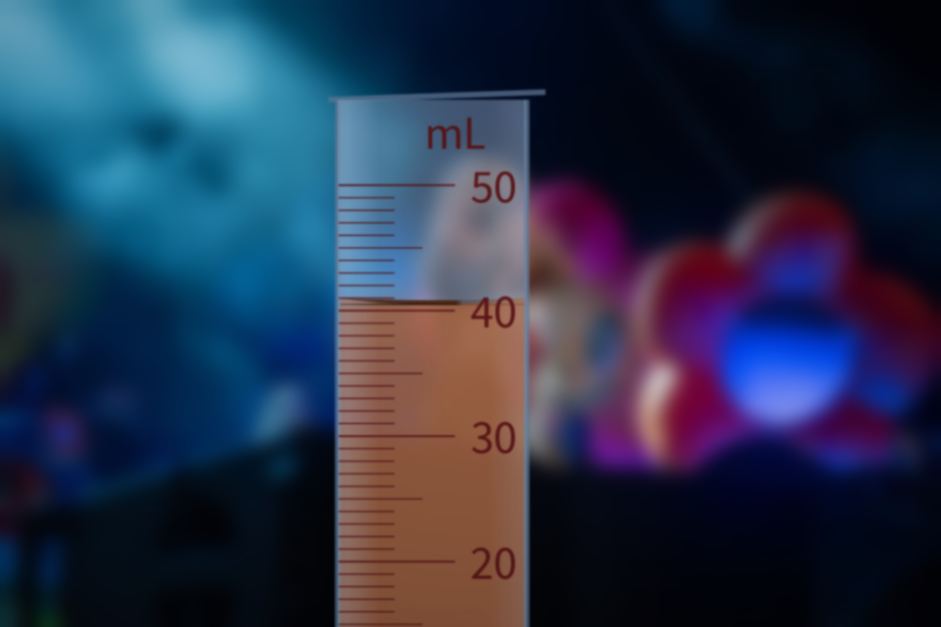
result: 40.5 mL
